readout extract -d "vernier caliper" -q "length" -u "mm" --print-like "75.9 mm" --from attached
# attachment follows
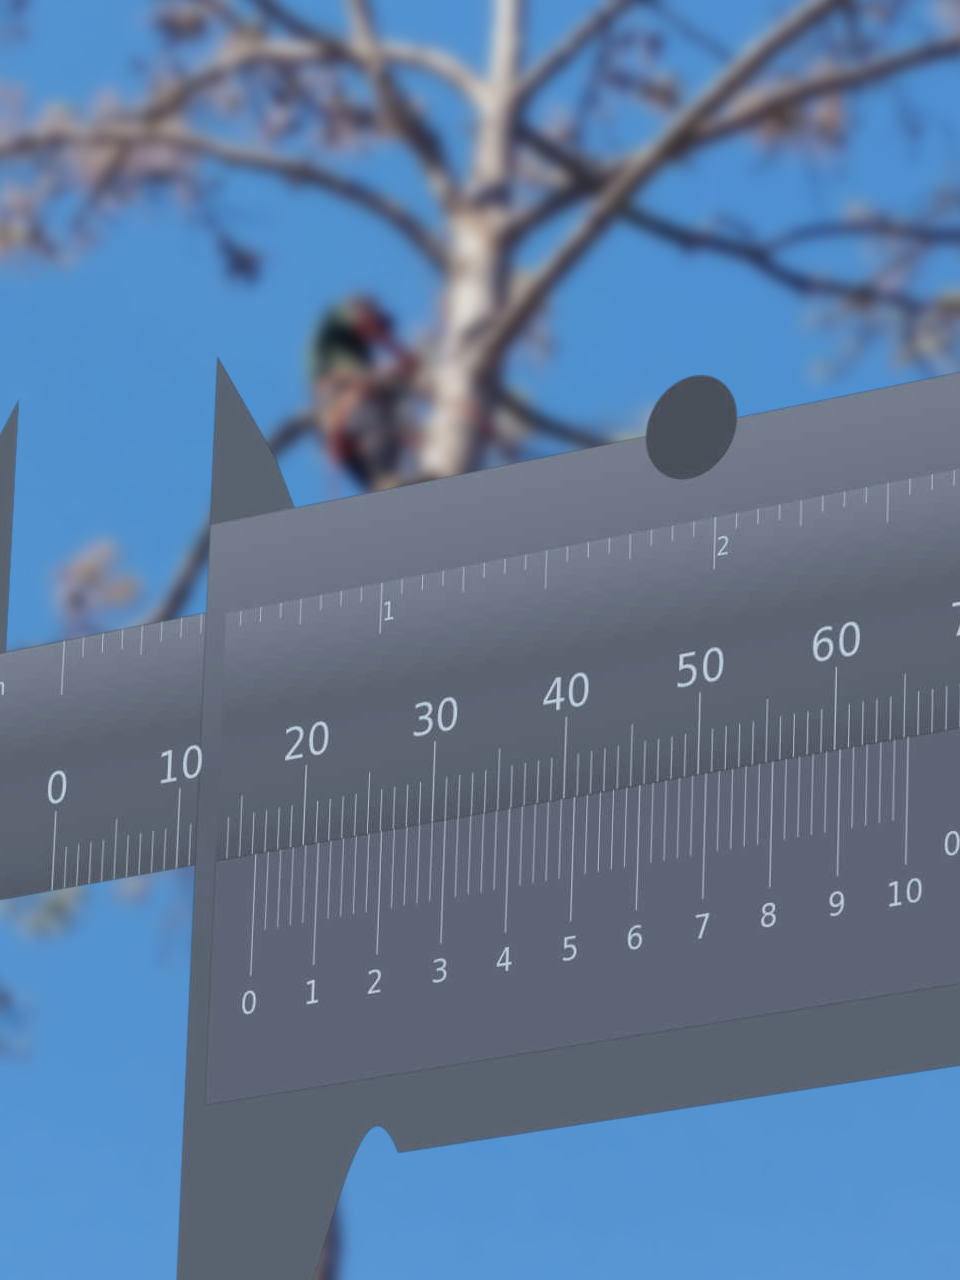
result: 16.3 mm
